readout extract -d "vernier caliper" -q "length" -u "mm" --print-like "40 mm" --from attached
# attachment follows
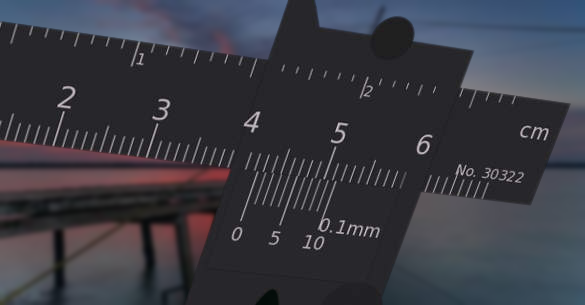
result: 42.4 mm
